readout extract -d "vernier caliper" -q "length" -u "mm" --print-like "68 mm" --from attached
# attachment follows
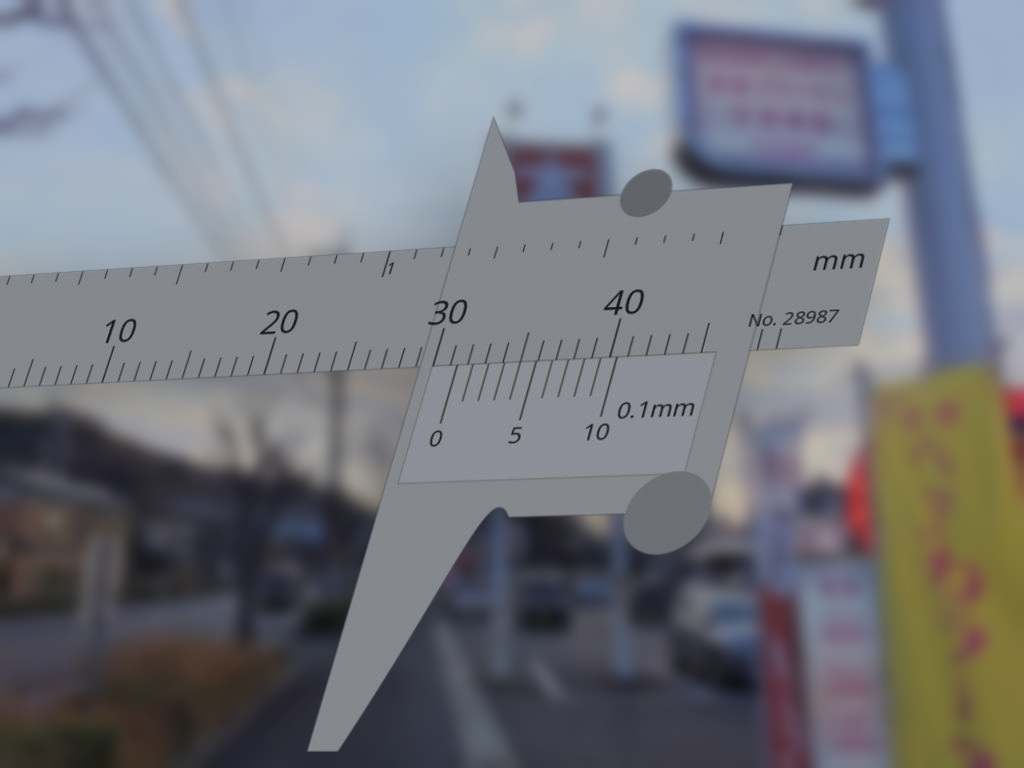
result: 31.4 mm
